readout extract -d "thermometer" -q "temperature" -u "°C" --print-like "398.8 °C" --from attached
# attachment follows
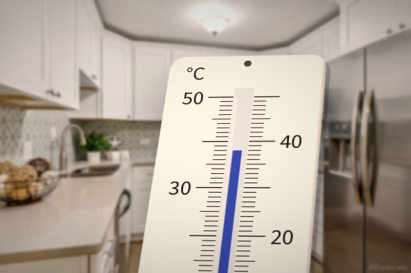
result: 38 °C
